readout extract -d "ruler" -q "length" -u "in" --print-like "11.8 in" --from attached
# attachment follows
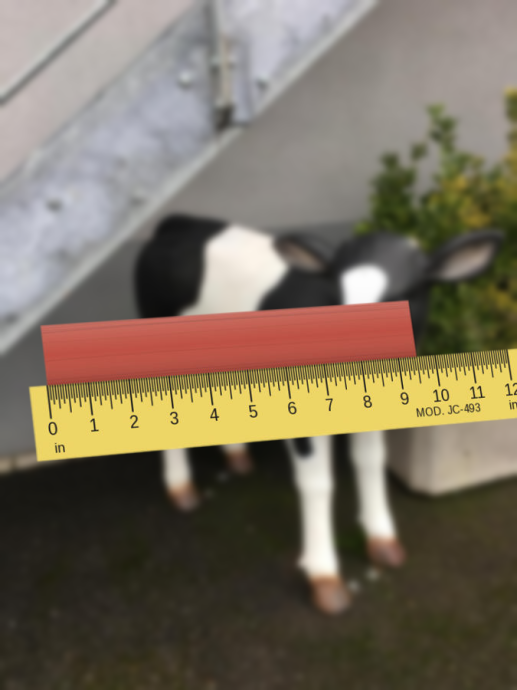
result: 9.5 in
